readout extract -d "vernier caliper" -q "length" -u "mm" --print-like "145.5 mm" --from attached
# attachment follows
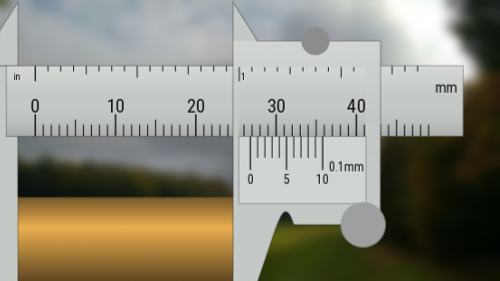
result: 26.8 mm
